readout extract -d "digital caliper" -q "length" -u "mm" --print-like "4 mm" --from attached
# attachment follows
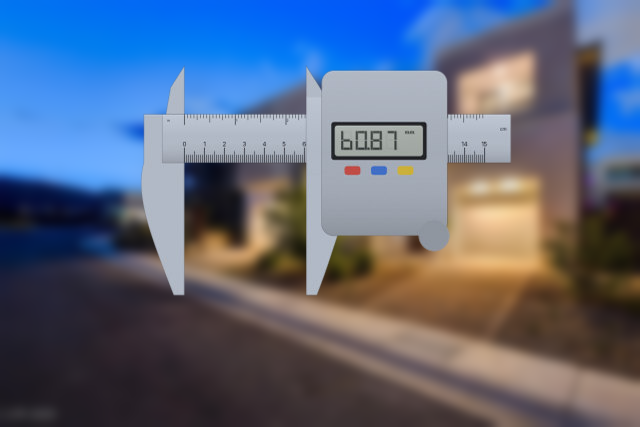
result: 60.87 mm
